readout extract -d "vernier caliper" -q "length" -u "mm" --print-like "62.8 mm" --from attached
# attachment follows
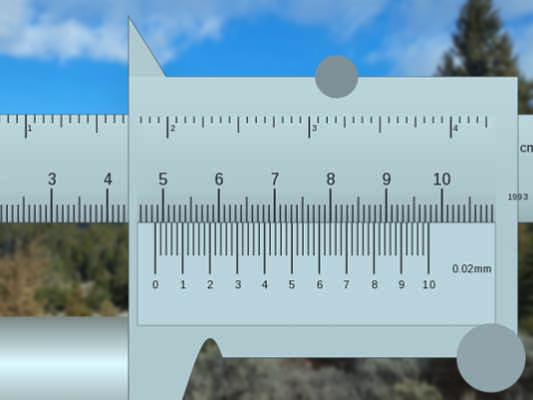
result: 48.6 mm
